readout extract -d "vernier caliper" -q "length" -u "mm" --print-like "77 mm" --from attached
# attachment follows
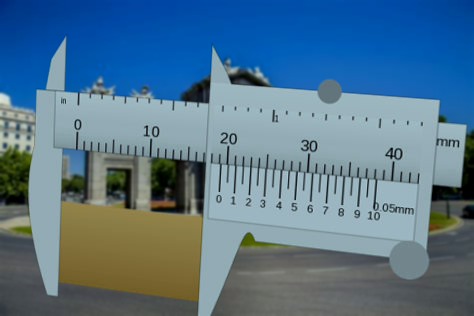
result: 19.2 mm
